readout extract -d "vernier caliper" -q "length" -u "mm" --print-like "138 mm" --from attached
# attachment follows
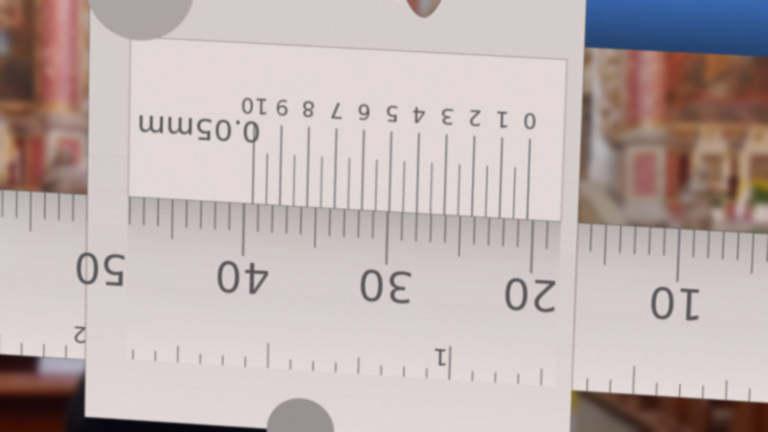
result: 20.4 mm
